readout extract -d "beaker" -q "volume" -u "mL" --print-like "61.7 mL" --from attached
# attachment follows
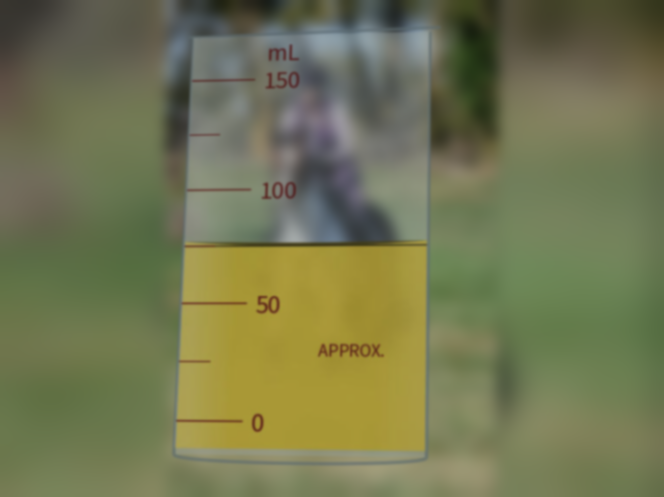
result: 75 mL
